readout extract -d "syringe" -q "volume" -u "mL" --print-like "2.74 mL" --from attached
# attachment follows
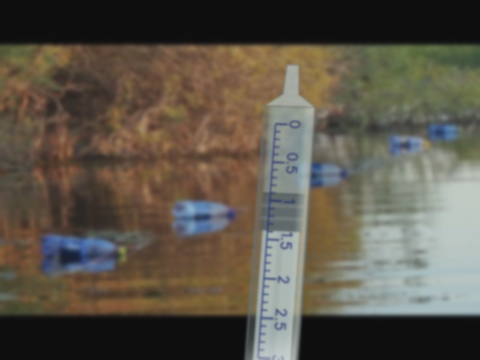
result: 0.9 mL
